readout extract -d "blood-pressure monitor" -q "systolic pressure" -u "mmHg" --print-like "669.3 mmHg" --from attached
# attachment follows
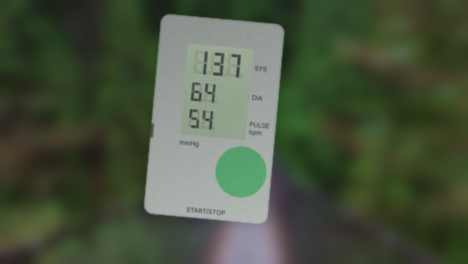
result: 137 mmHg
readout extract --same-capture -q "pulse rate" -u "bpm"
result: 54 bpm
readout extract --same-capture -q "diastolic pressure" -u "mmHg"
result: 64 mmHg
